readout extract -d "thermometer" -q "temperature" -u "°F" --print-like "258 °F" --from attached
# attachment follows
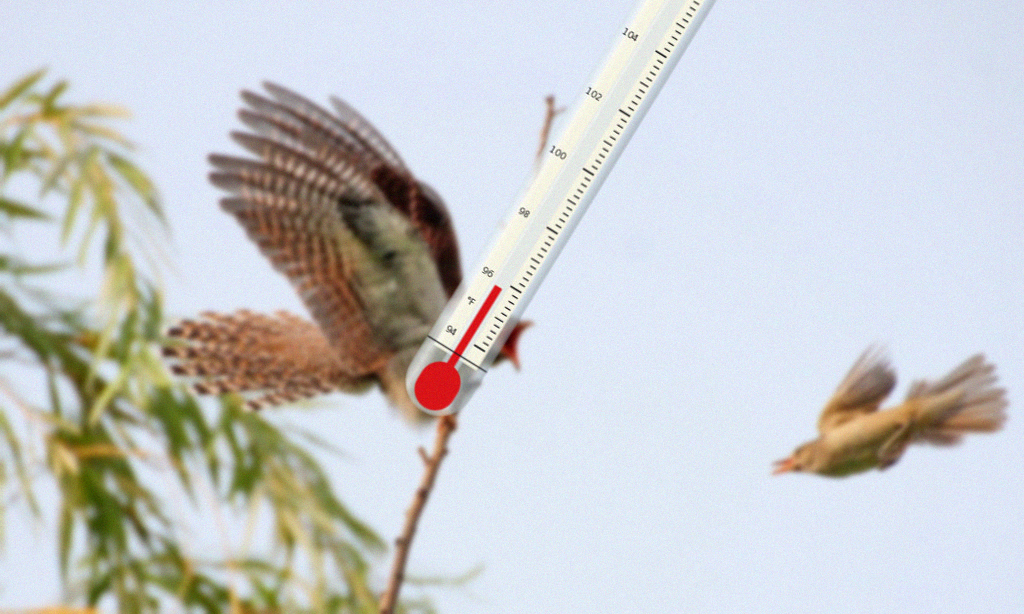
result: 95.8 °F
